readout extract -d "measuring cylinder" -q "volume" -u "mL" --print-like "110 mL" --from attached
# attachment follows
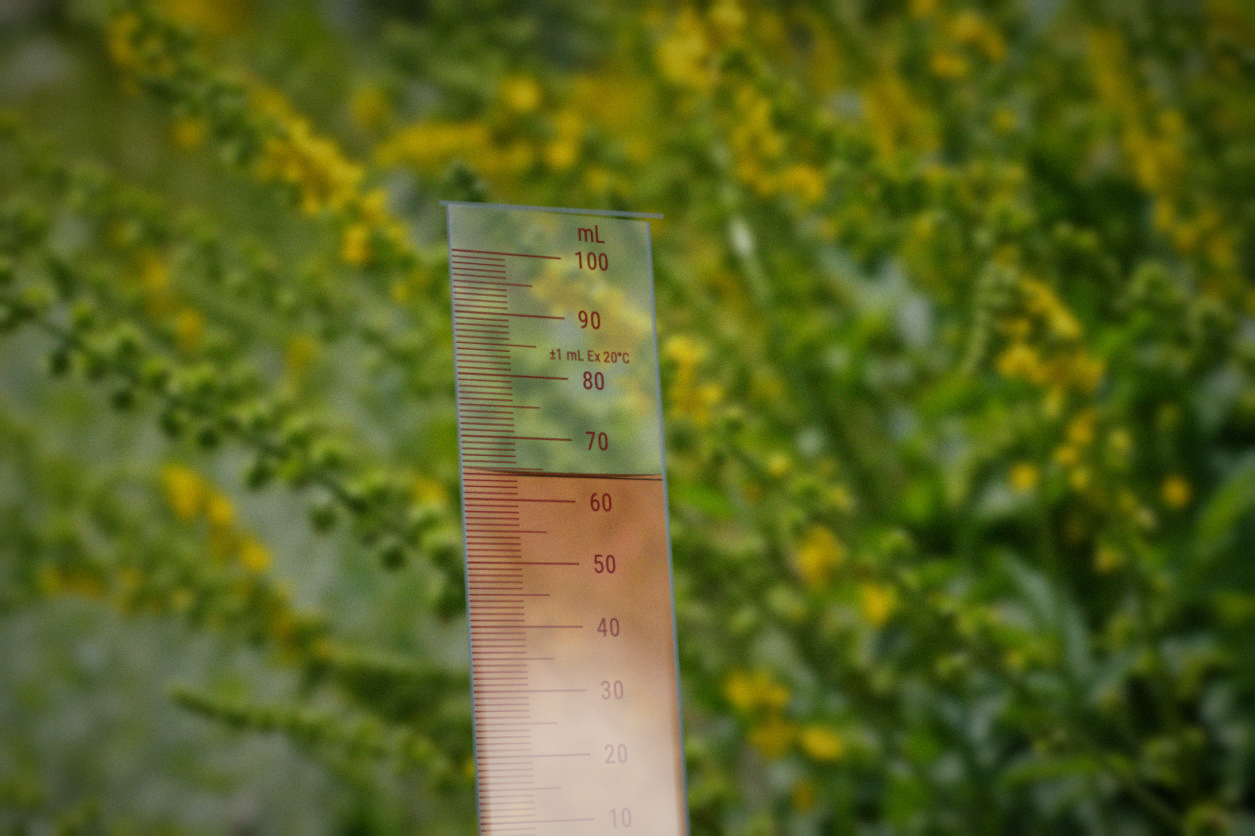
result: 64 mL
